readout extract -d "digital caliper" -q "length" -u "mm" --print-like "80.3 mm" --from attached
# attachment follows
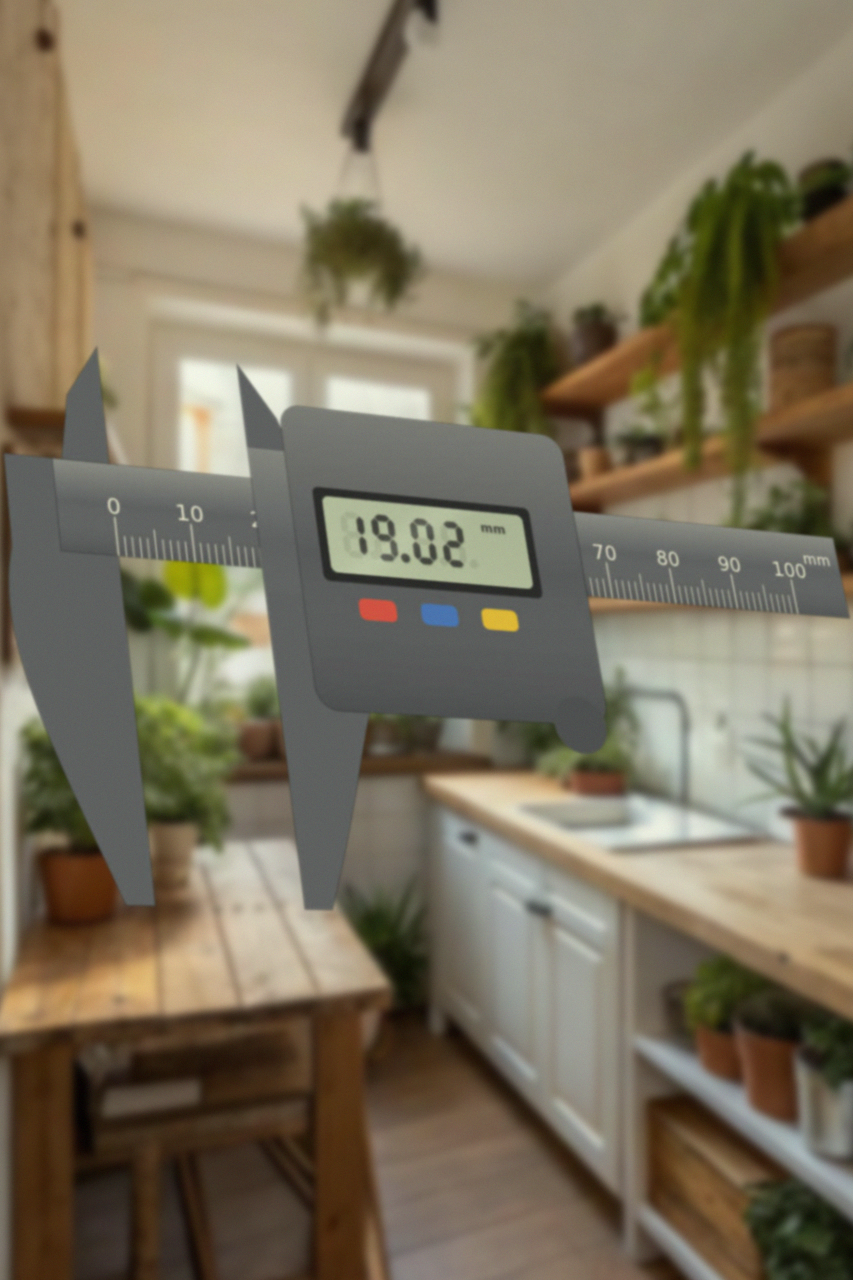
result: 19.02 mm
